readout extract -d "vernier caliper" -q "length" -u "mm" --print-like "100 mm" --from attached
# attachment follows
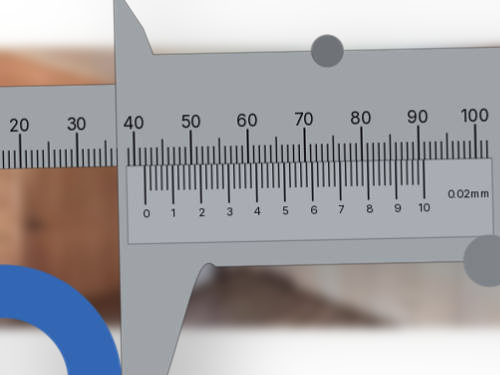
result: 41.8 mm
